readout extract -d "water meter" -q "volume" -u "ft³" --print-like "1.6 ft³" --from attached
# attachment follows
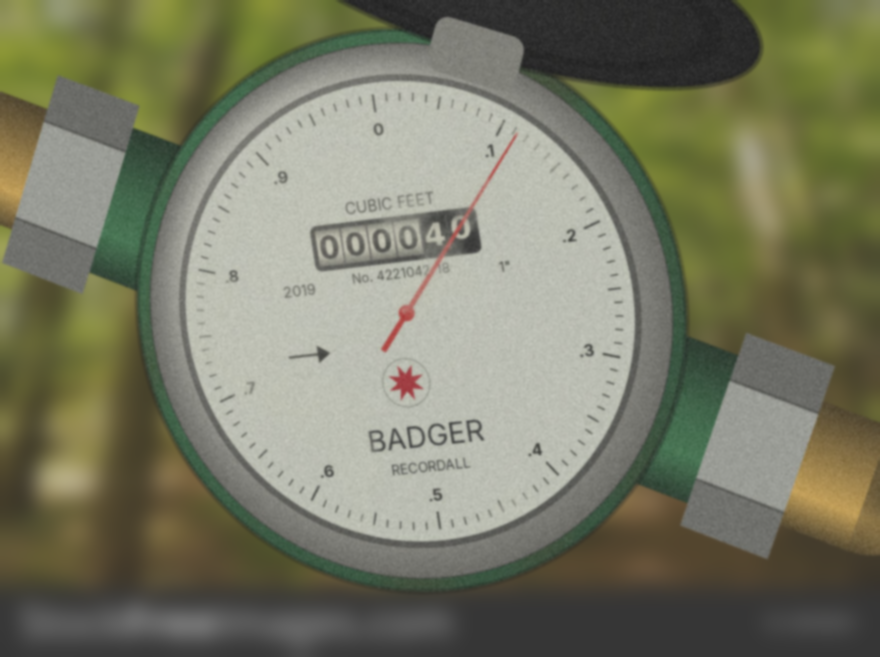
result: 40.11 ft³
